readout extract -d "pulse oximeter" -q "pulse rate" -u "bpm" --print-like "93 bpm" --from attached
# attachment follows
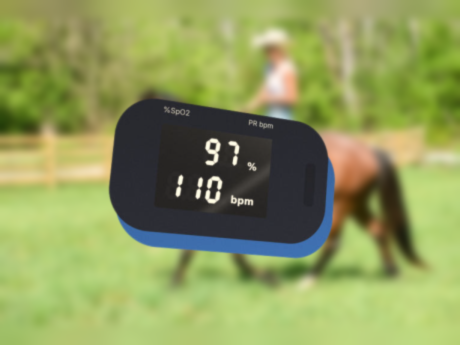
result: 110 bpm
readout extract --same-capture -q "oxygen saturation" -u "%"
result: 97 %
